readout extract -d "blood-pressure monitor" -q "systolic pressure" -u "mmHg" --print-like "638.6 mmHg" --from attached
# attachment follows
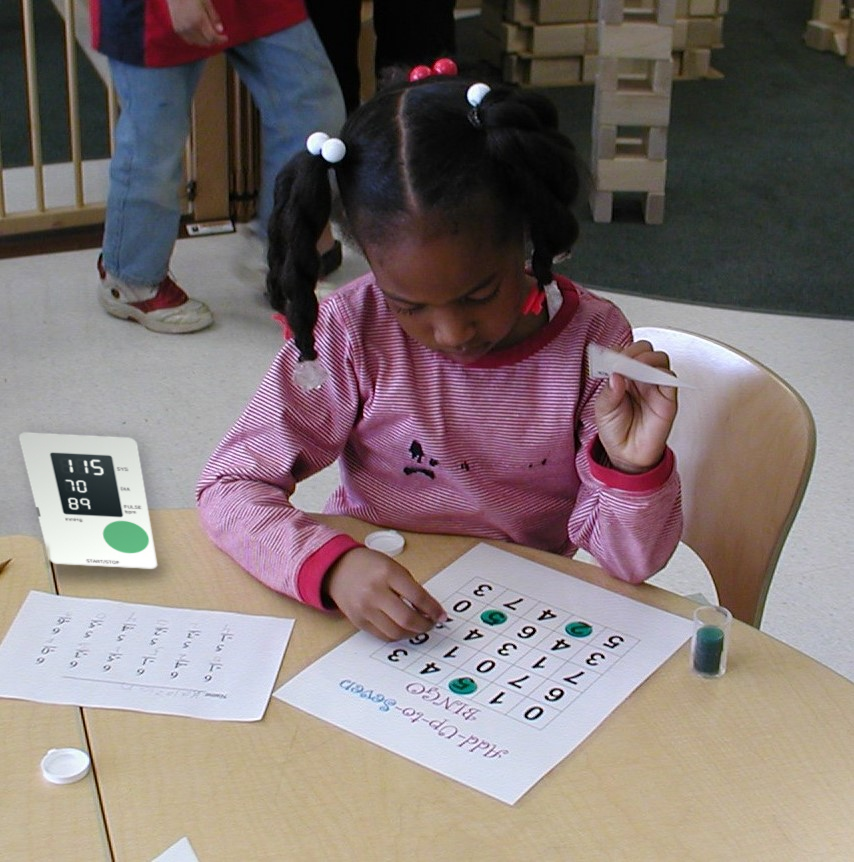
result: 115 mmHg
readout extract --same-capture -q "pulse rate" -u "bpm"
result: 89 bpm
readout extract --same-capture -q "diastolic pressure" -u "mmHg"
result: 70 mmHg
